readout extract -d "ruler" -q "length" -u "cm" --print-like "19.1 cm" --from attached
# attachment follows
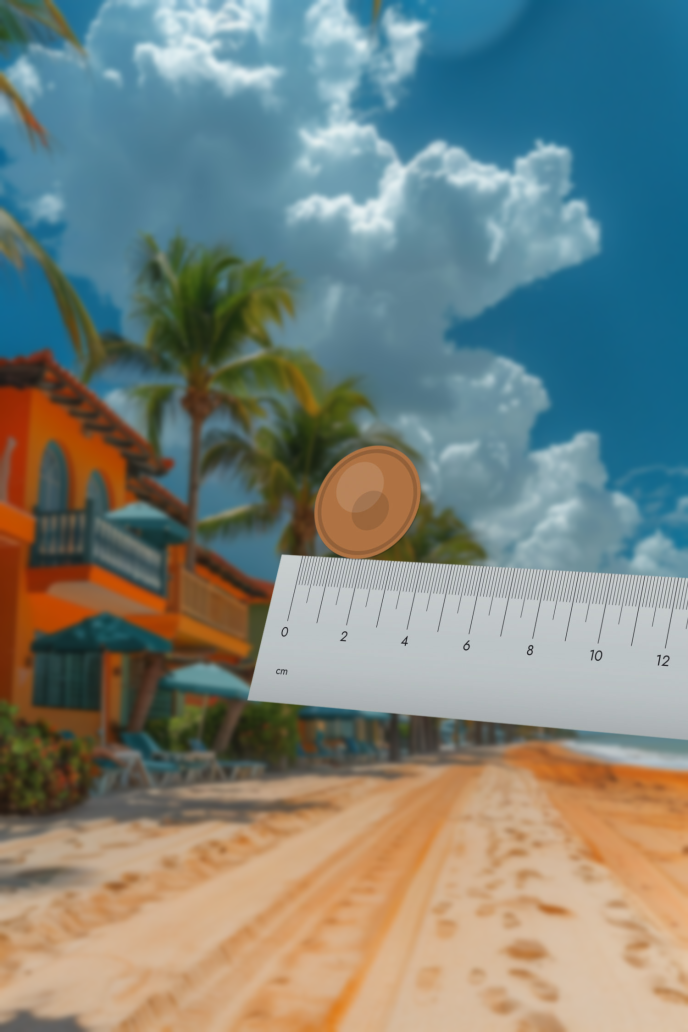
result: 3.5 cm
